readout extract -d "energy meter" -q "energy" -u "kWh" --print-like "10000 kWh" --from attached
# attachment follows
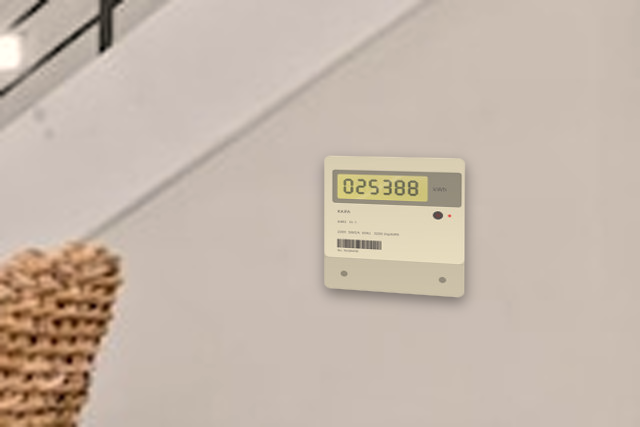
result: 25388 kWh
